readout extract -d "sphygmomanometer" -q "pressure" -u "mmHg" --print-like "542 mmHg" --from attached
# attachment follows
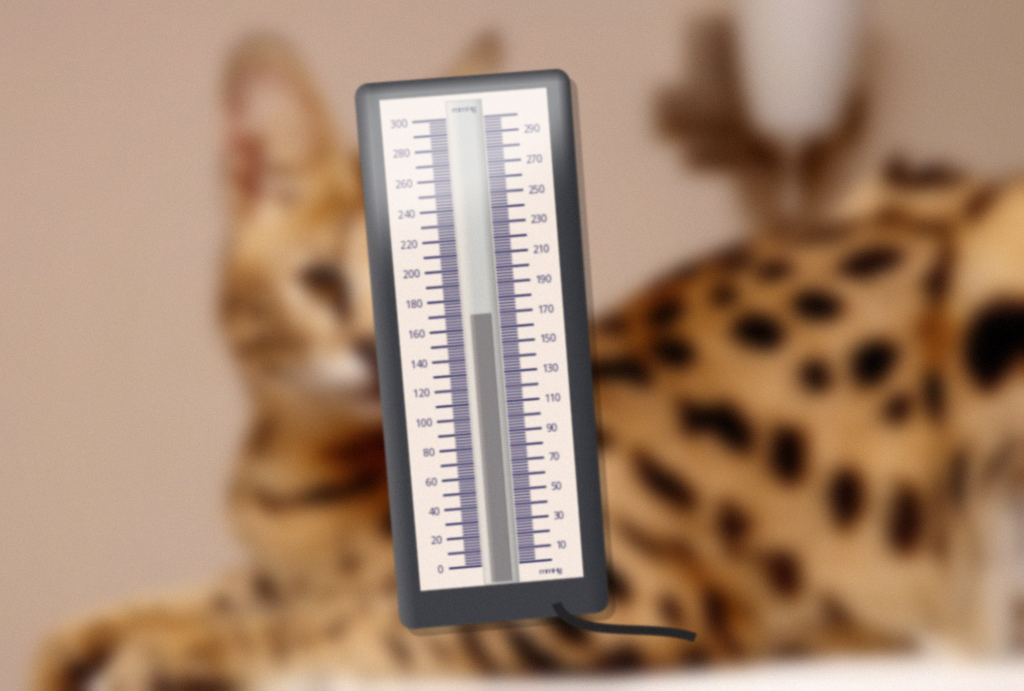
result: 170 mmHg
